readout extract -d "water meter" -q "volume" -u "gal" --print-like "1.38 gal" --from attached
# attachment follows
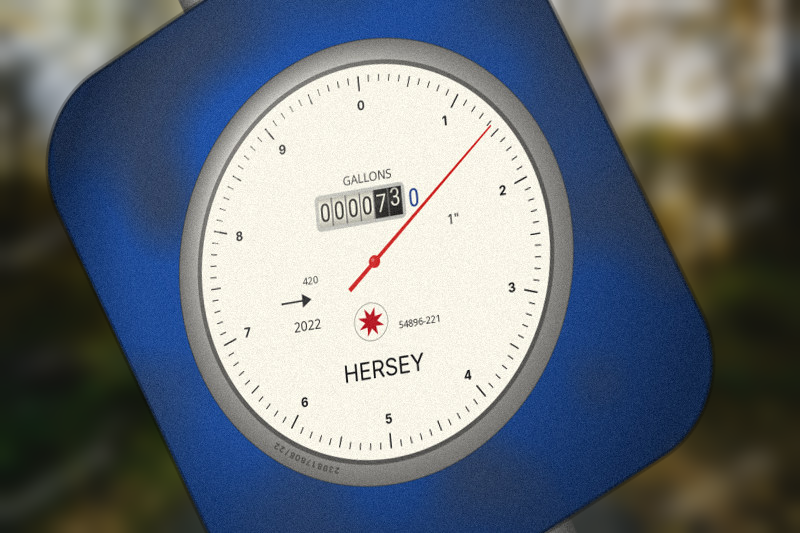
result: 731.4 gal
